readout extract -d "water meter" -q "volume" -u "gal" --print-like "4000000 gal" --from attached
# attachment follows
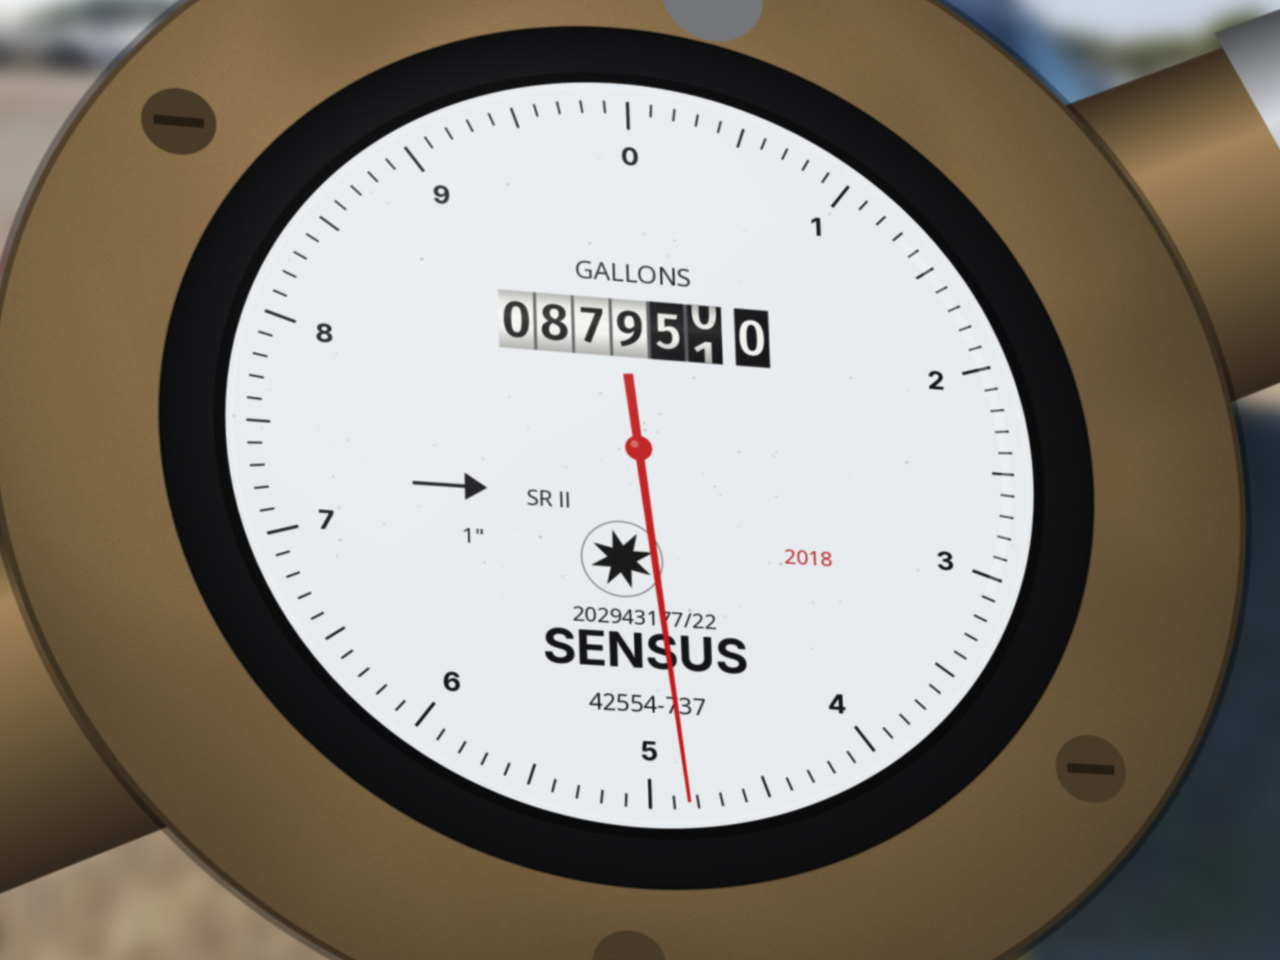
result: 879504.8 gal
